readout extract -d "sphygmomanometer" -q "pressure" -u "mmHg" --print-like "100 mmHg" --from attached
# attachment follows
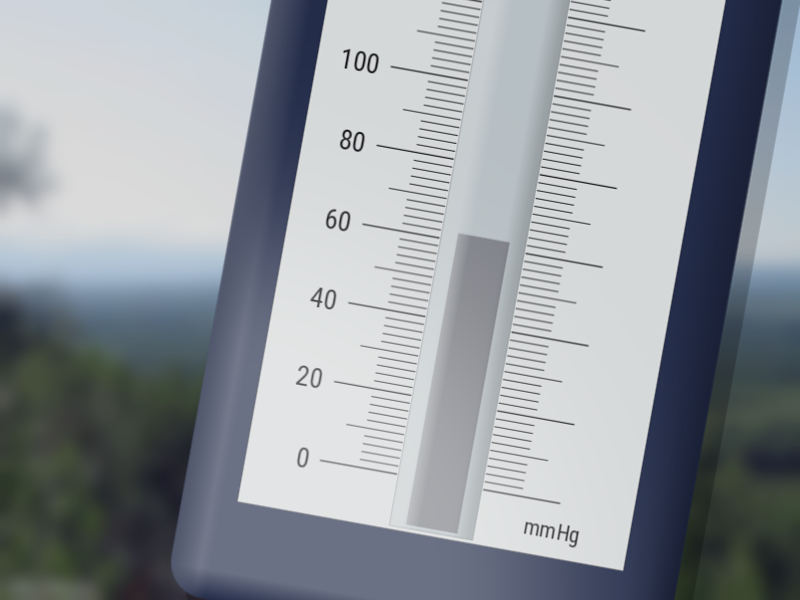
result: 62 mmHg
